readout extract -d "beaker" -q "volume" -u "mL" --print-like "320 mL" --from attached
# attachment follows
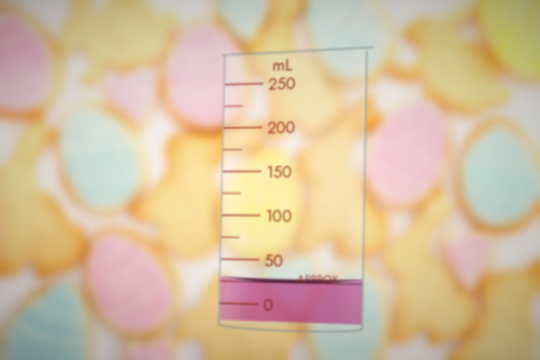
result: 25 mL
